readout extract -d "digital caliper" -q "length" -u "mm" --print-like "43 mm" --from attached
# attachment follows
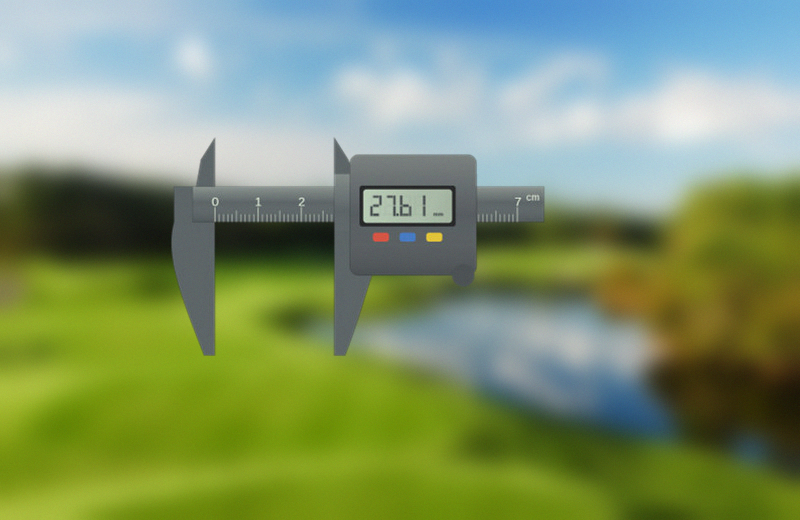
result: 27.61 mm
